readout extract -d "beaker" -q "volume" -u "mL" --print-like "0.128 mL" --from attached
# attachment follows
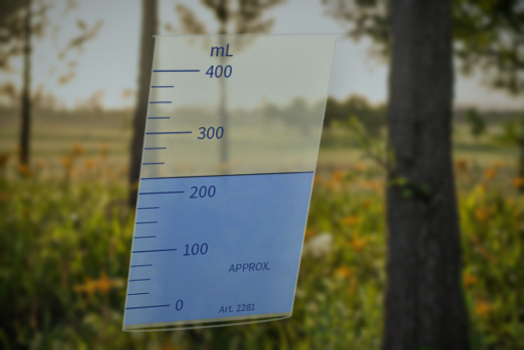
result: 225 mL
